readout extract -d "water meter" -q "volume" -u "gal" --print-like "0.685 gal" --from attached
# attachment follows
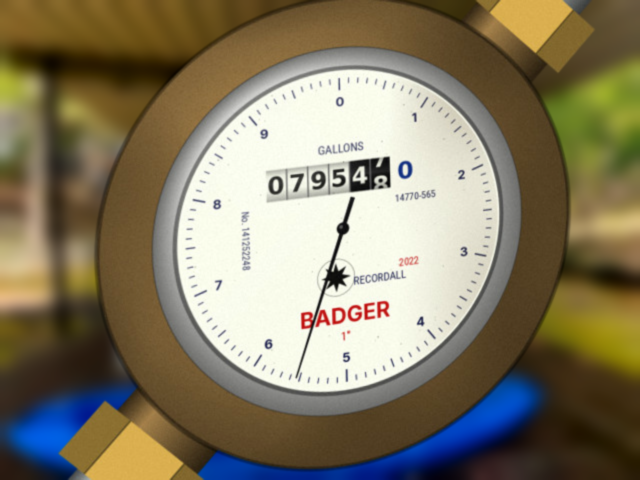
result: 795475.5 gal
